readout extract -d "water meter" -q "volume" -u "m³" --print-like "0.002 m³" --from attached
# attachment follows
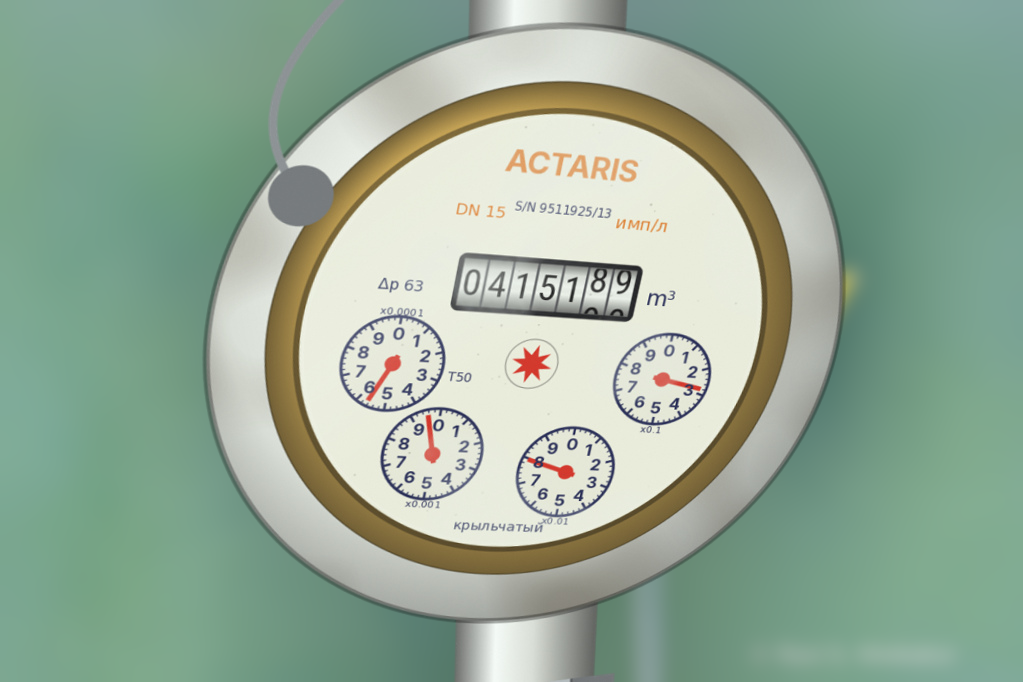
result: 415189.2795 m³
